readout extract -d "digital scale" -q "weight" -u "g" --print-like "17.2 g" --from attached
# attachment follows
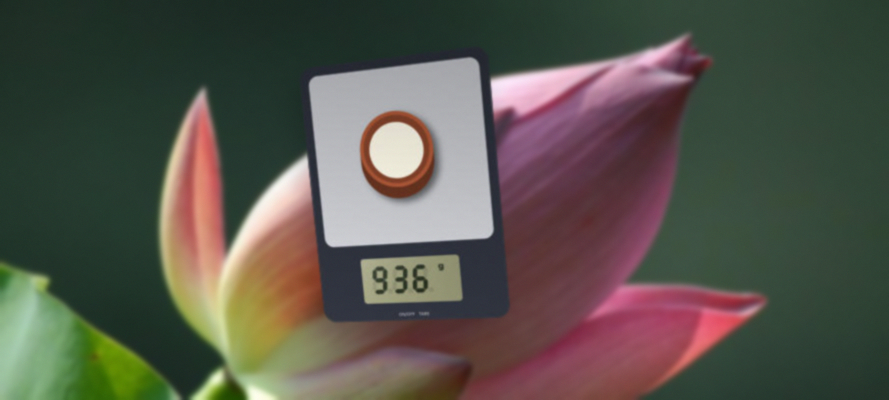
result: 936 g
